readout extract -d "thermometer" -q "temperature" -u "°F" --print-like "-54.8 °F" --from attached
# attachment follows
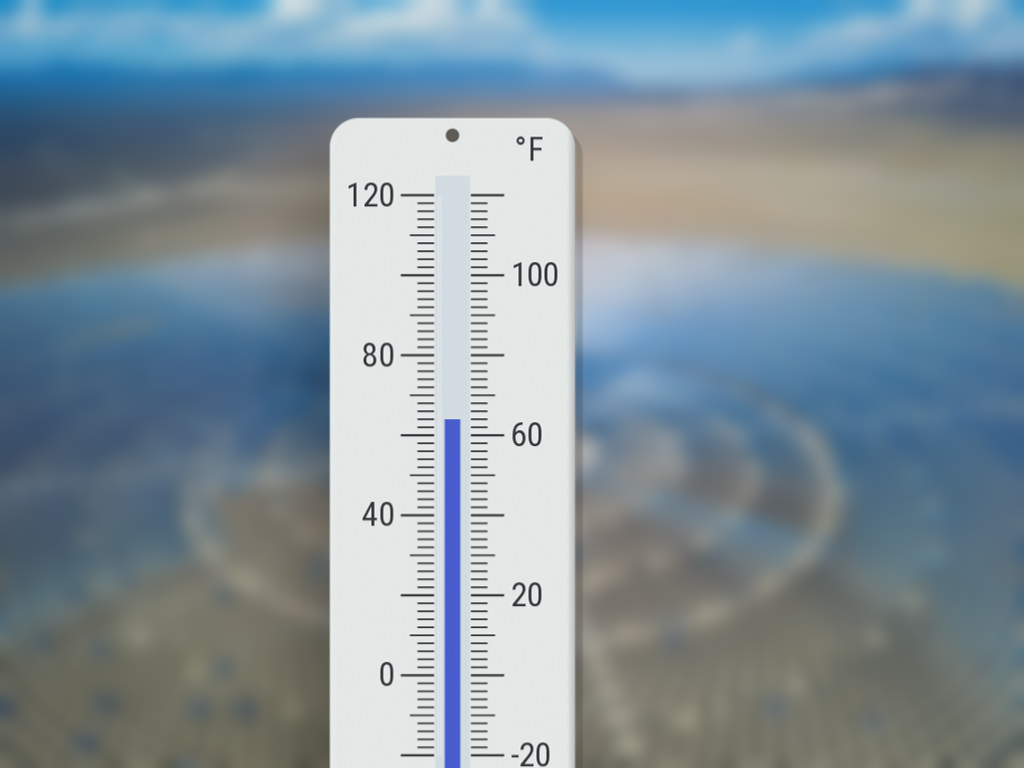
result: 64 °F
